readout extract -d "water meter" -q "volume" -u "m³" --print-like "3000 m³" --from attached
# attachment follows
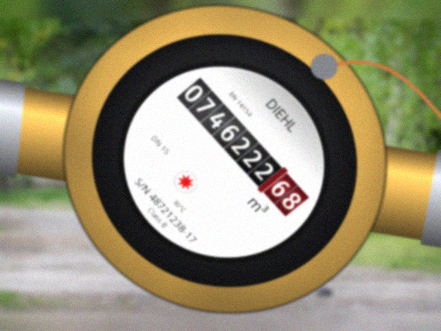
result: 746222.68 m³
